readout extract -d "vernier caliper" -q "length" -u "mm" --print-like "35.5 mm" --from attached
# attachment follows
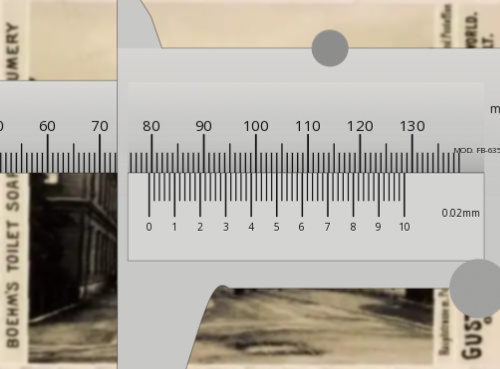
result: 79.5 mm
